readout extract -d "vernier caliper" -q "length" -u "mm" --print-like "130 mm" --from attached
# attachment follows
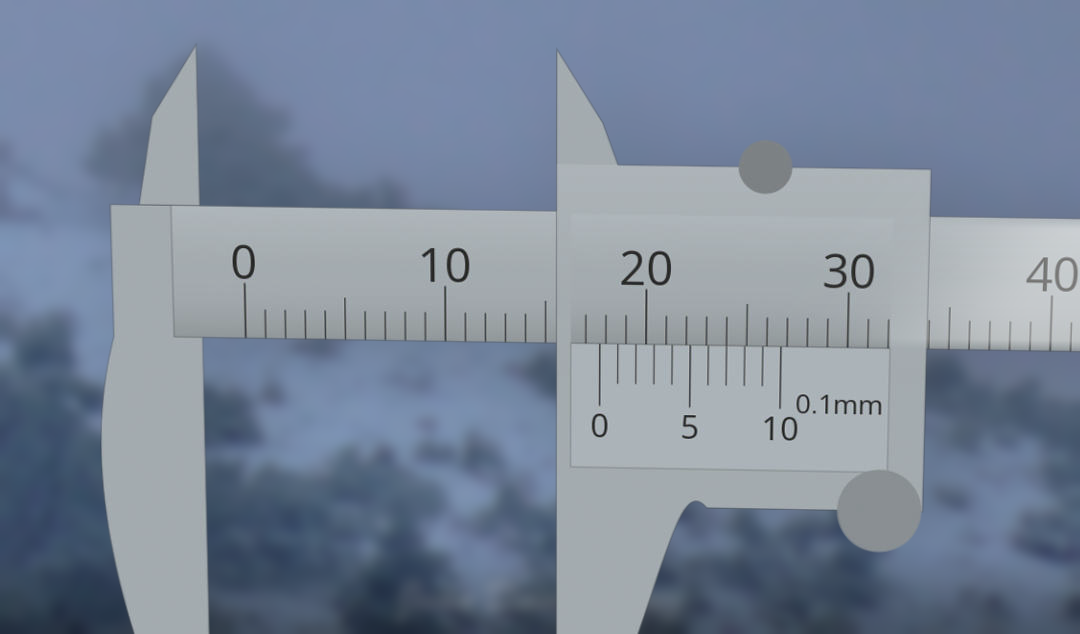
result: 17.7 mm
